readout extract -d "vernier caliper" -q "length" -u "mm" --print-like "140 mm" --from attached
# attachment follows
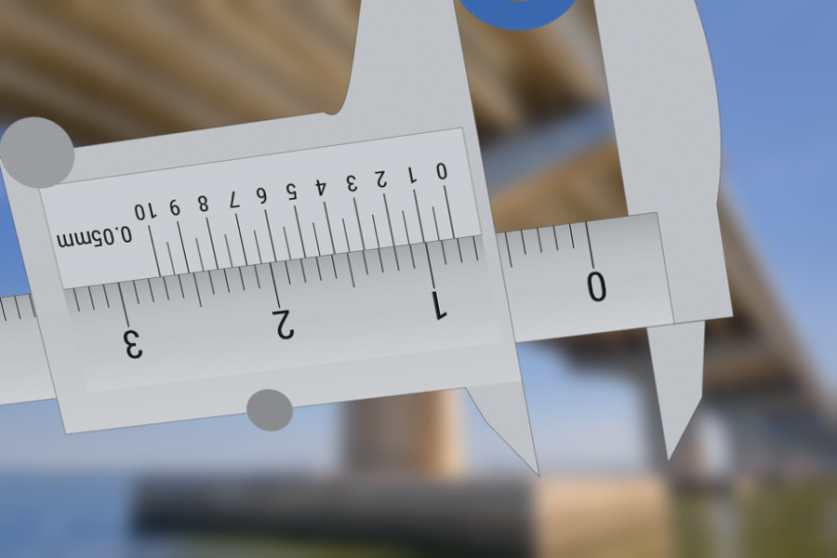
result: 8.2 mm
